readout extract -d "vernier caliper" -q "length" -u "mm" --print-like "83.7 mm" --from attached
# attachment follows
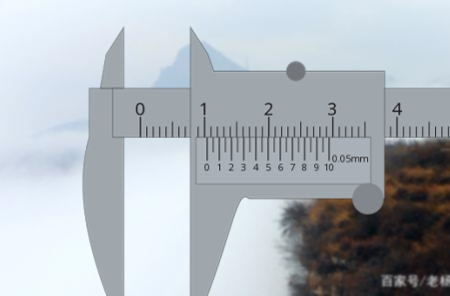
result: 10.4 mm
